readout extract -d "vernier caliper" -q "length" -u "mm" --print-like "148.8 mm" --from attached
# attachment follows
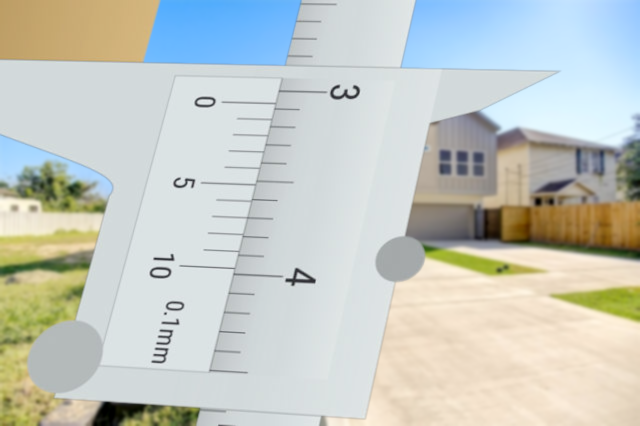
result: 30.7 mm
